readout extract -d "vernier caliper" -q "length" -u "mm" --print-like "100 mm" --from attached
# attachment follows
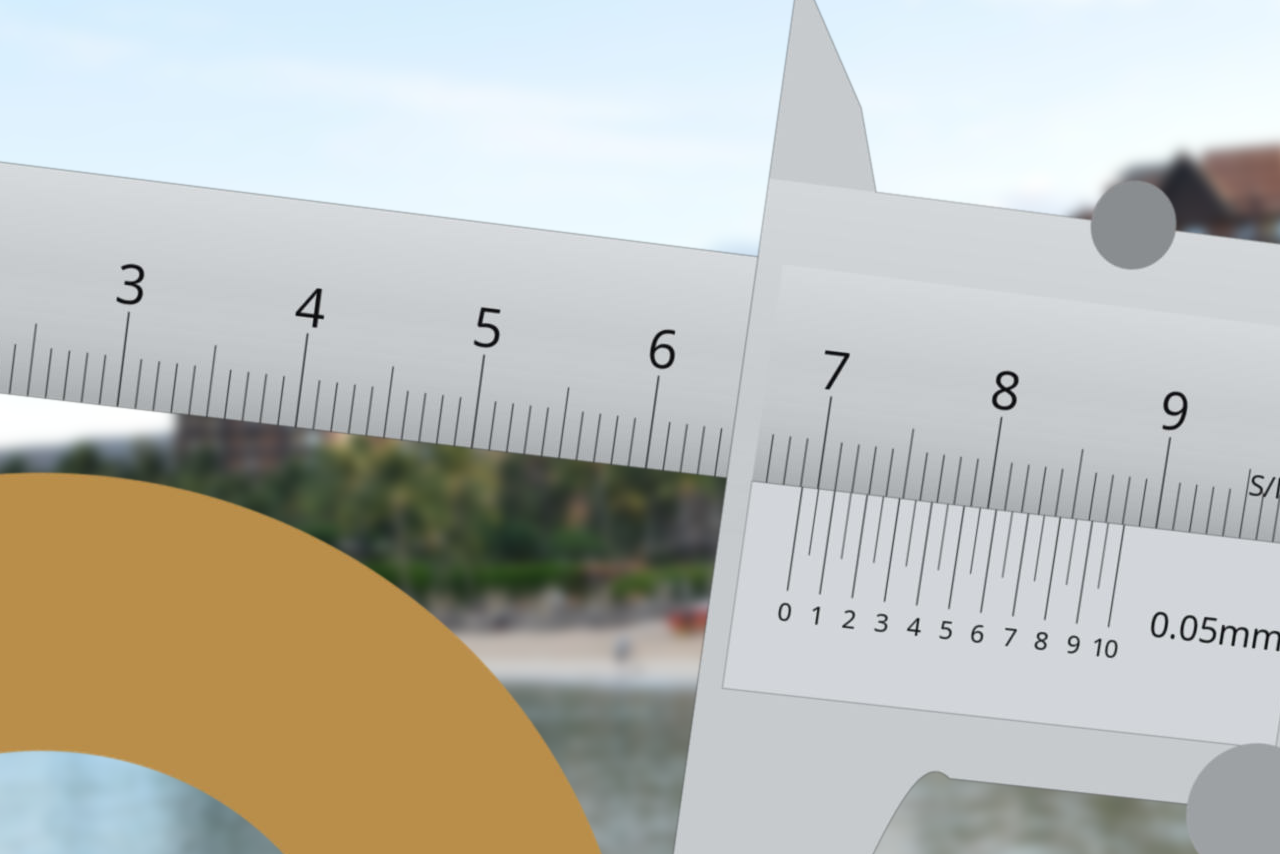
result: 69.1 mm
